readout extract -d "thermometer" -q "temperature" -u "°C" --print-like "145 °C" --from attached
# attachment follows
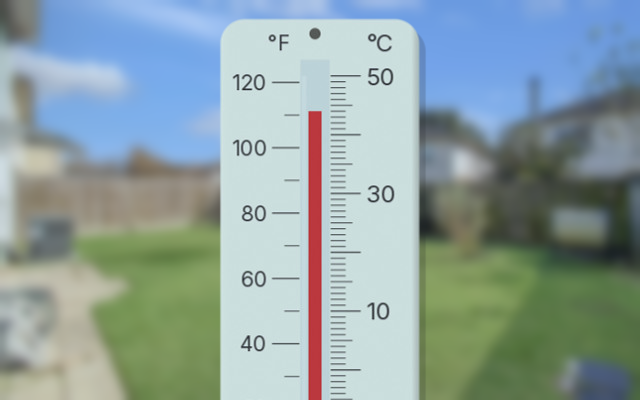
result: 44 °C
